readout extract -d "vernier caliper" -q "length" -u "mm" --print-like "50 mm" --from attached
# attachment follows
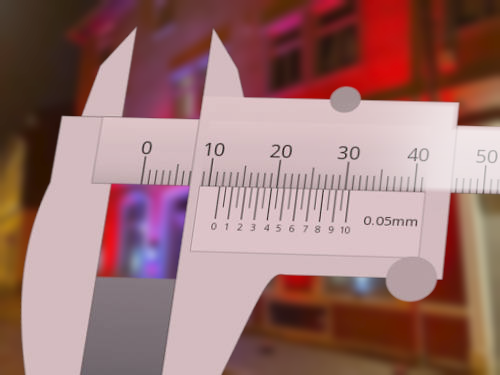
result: 11.6 mm
